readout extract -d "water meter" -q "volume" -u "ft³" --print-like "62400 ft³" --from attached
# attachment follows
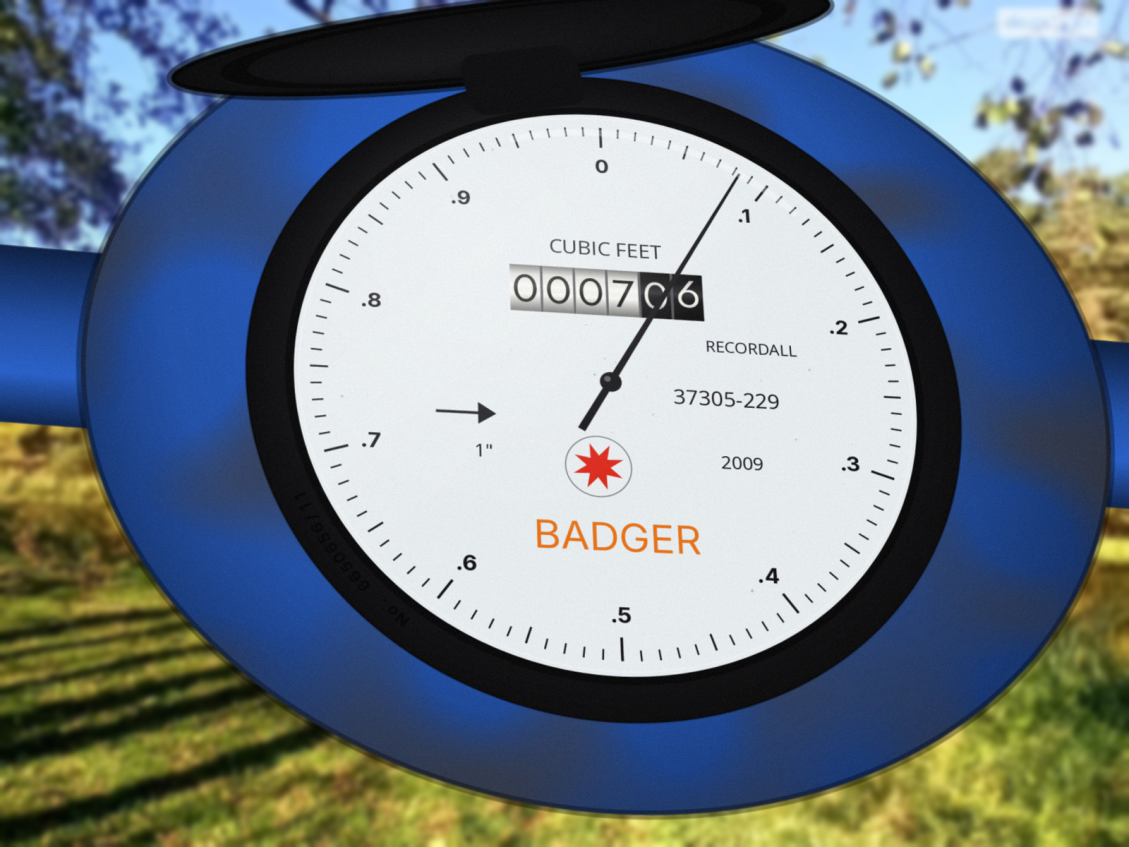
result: 706.08 ft³
